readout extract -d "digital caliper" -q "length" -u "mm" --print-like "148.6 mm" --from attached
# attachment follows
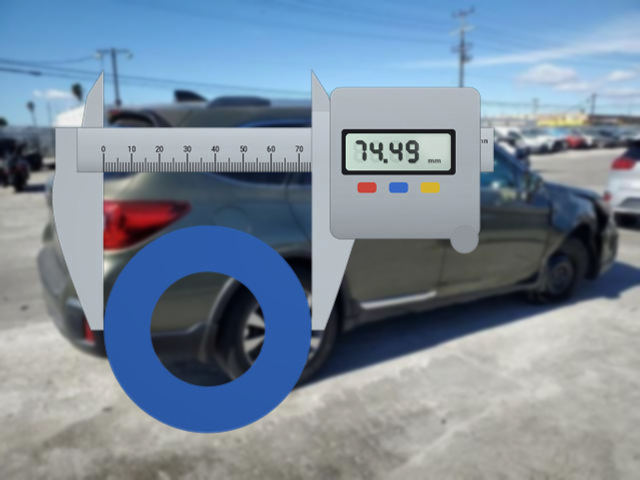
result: 74.49 mm
